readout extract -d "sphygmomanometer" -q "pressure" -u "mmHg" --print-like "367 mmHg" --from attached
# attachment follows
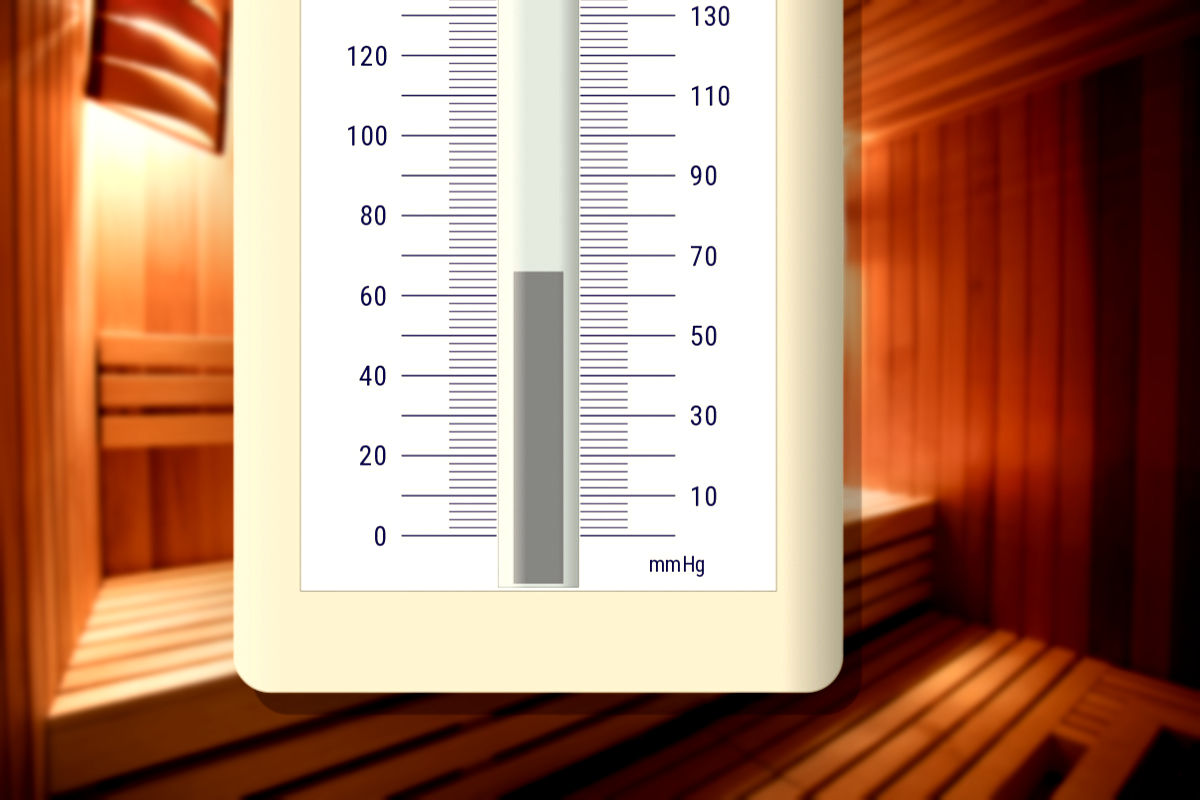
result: 66 mmHg
